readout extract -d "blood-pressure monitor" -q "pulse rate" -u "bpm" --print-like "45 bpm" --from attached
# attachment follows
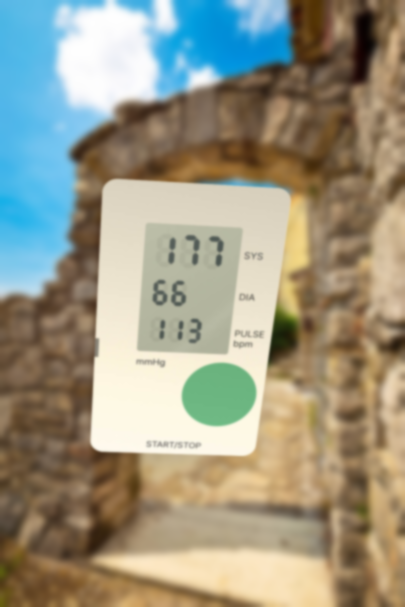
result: 113 bpm
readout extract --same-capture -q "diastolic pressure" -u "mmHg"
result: 66 mmHg
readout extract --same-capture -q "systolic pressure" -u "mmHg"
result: 177 mmHg
